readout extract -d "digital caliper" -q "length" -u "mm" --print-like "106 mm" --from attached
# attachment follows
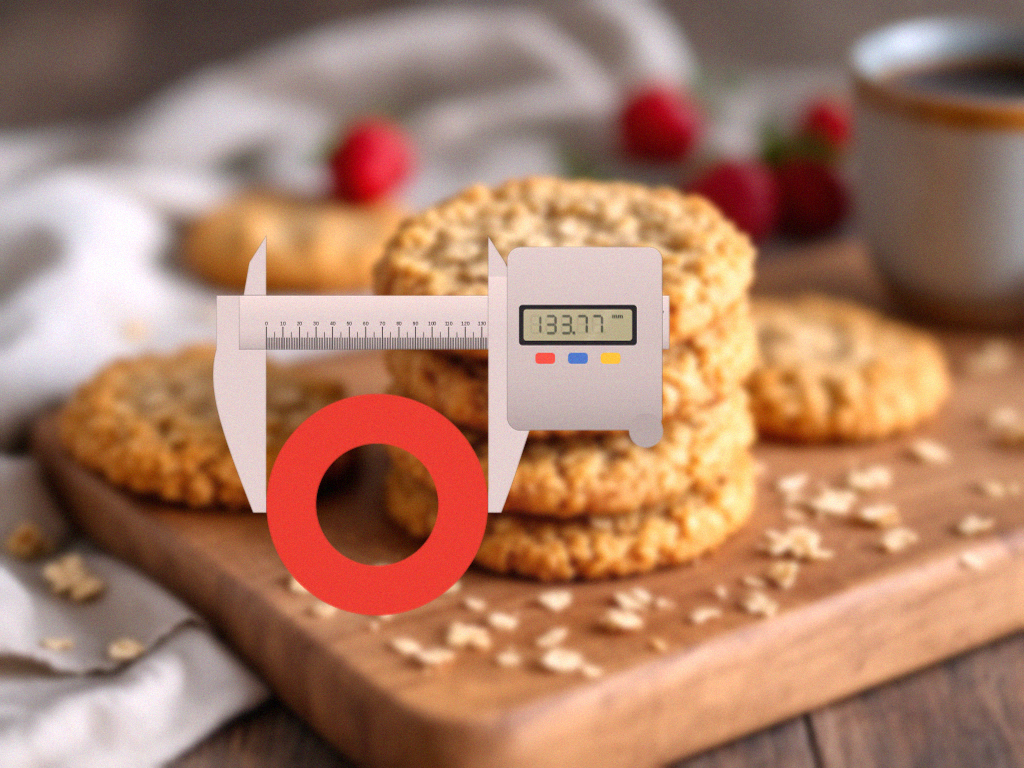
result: 133.77 mm
